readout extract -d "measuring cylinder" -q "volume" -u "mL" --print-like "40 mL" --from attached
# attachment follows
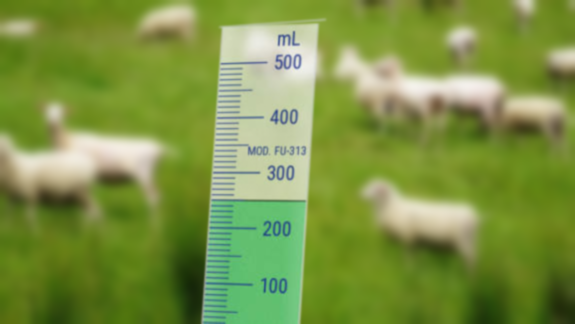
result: 250 mL
